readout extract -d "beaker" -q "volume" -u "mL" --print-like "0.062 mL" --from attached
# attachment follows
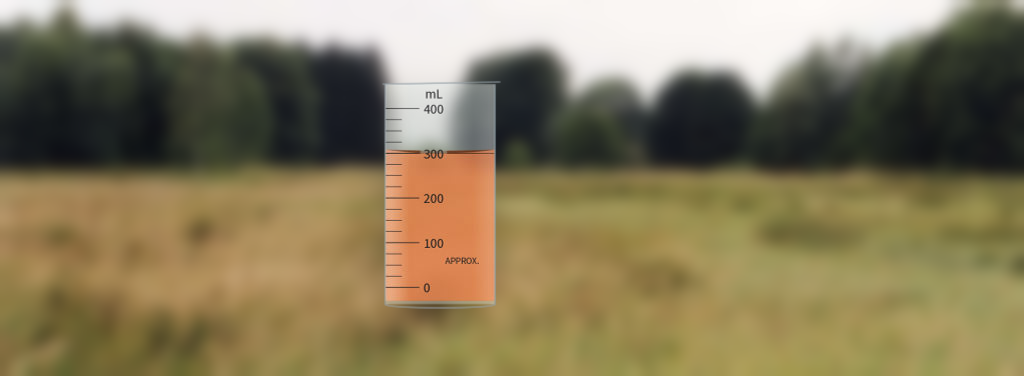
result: 300 mL
